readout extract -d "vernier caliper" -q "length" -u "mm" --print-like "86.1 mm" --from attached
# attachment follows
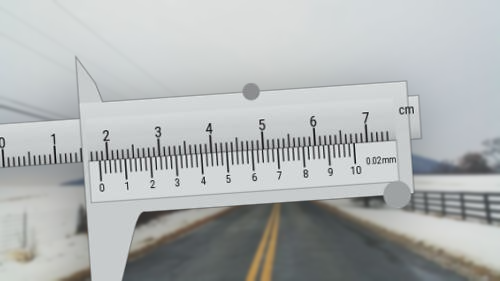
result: 18.5 mm
